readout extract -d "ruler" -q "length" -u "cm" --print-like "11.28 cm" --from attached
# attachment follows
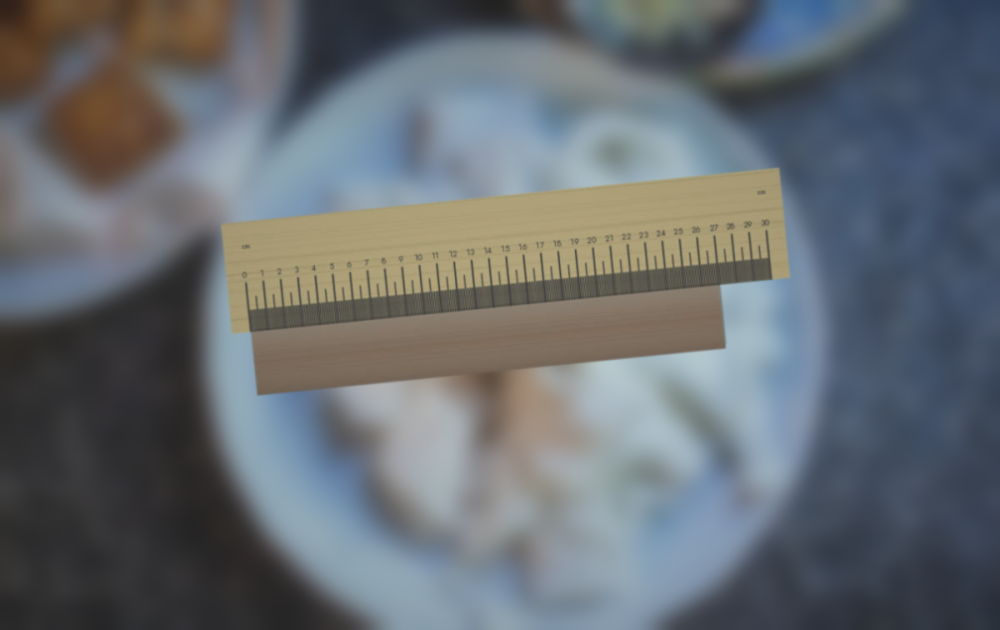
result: 27 cm
